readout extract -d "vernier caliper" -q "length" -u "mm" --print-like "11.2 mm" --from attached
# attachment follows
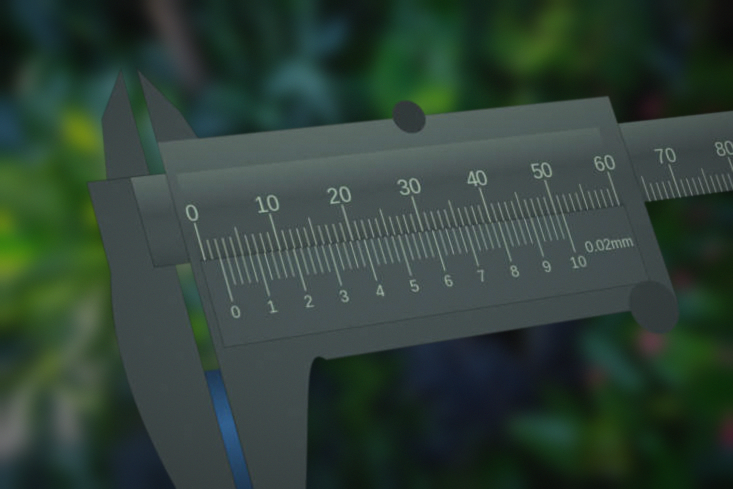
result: 2.0 mm
